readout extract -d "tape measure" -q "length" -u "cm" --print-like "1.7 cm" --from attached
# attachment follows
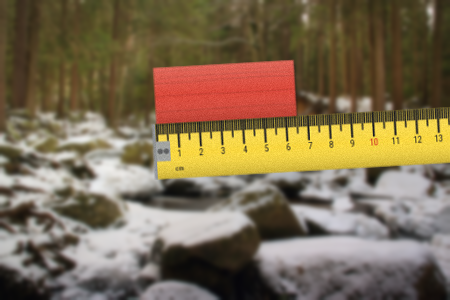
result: 6.5 cm
